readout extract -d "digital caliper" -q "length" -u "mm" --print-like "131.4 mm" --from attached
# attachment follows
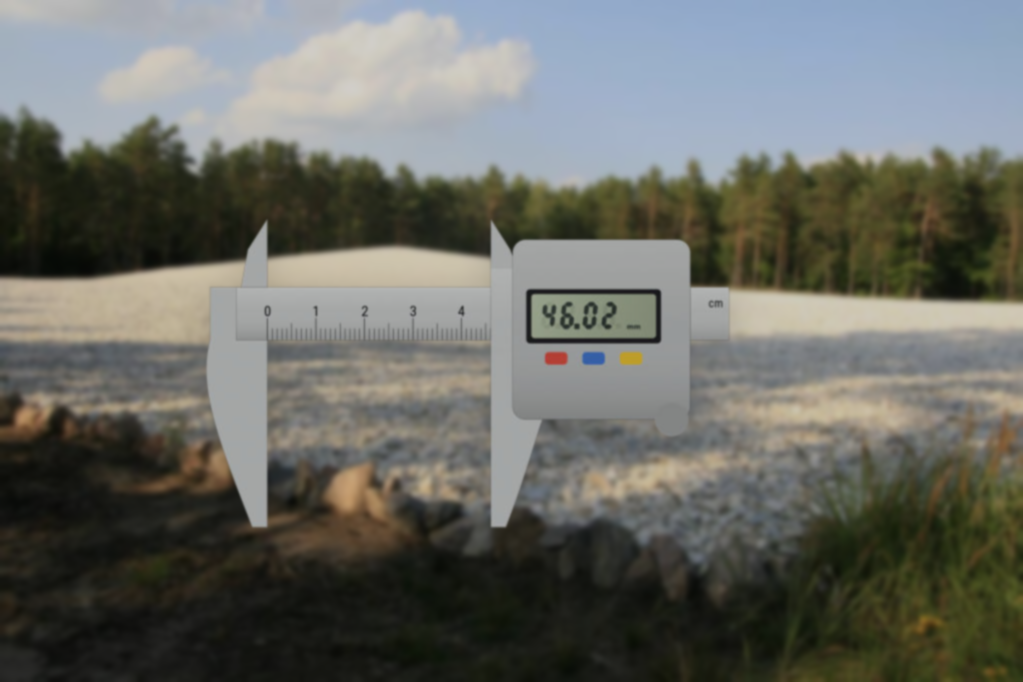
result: 46.02 mm
